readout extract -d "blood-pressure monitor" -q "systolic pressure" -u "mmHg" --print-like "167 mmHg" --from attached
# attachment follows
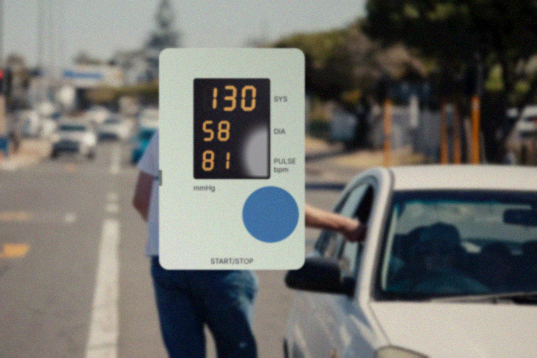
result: 130 mmHg
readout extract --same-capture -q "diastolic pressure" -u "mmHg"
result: 58 mmHg
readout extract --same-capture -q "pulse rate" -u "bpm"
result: 81 bpm
